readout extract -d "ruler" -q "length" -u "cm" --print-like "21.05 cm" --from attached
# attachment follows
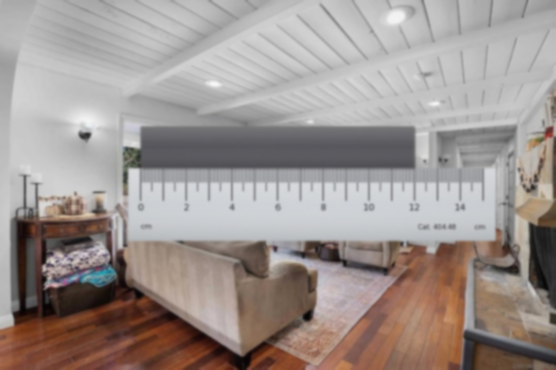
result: 12 cm
